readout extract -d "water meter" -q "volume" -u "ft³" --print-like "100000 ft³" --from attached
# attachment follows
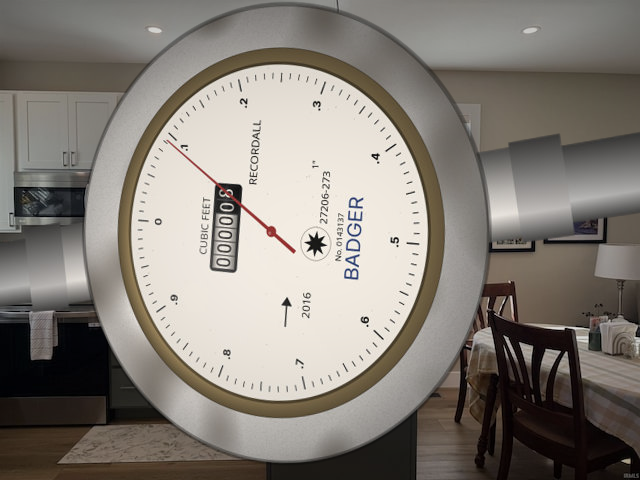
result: 8.09 ft³
